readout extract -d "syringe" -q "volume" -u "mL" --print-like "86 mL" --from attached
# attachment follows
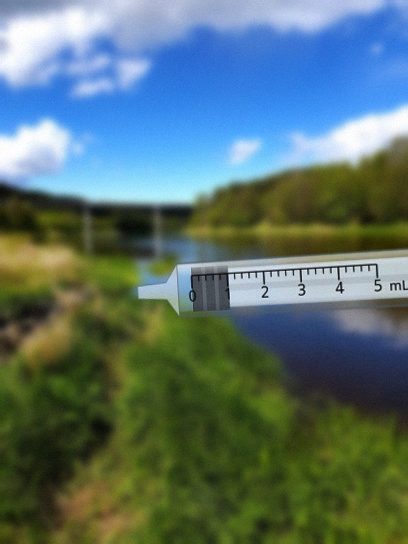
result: 0 mL
